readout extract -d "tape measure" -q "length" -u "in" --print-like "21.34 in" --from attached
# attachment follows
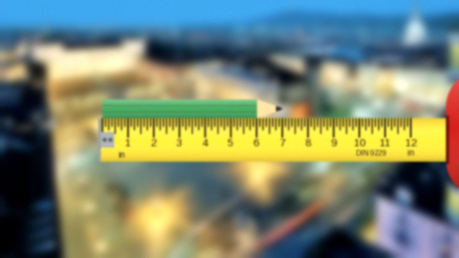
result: 7 in
